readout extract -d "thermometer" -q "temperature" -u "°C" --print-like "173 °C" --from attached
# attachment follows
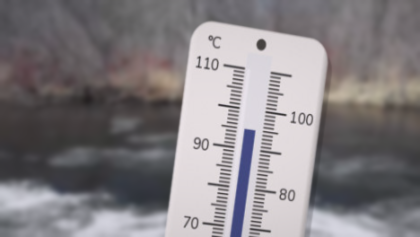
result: 95 °C
